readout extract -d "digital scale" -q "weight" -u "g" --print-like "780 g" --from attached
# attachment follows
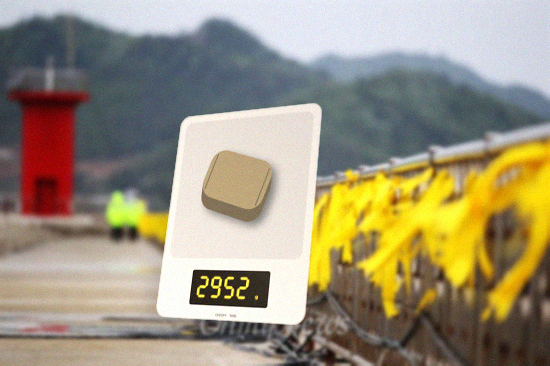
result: 2952 g
